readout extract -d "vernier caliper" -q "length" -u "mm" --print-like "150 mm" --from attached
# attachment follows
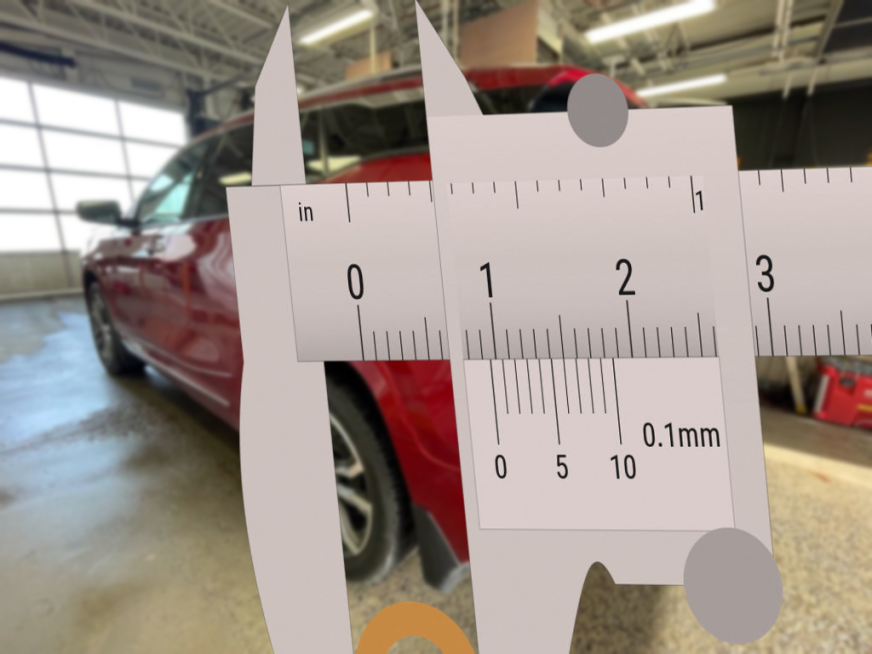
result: 9.6 mm
